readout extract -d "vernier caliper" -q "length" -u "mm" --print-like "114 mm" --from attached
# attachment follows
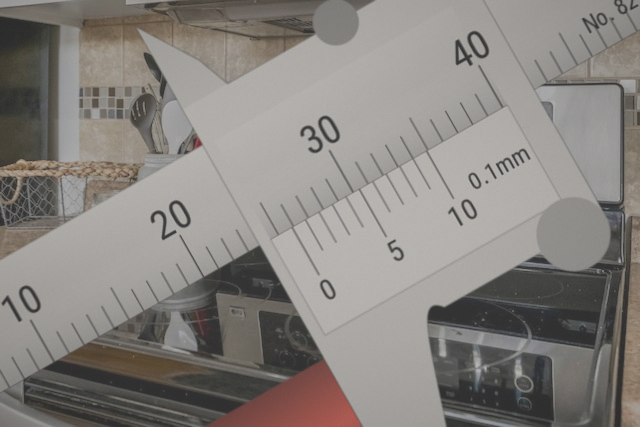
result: 25.9 mm
